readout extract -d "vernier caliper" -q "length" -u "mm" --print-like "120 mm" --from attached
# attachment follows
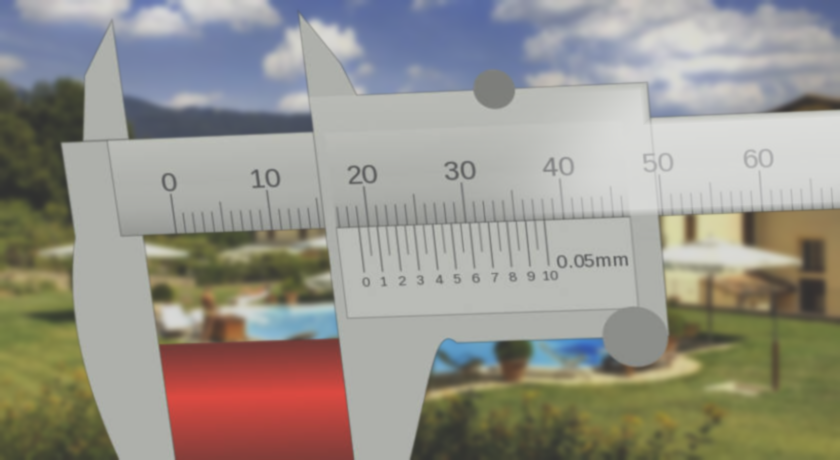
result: 19.0 mm
